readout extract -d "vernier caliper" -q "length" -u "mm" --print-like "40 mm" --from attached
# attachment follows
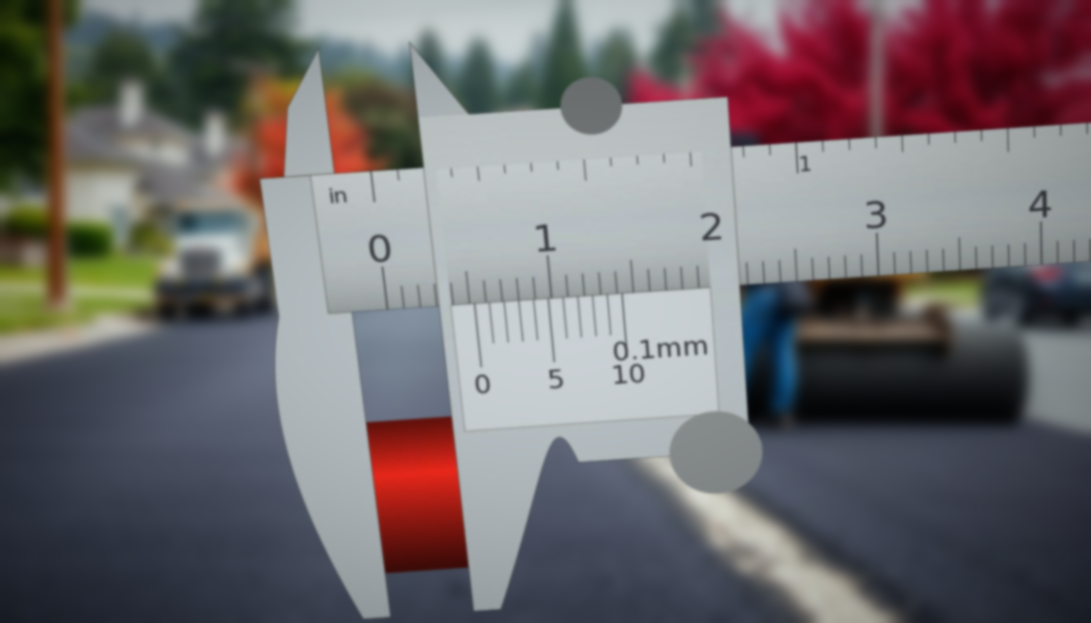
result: 5.3 mm
